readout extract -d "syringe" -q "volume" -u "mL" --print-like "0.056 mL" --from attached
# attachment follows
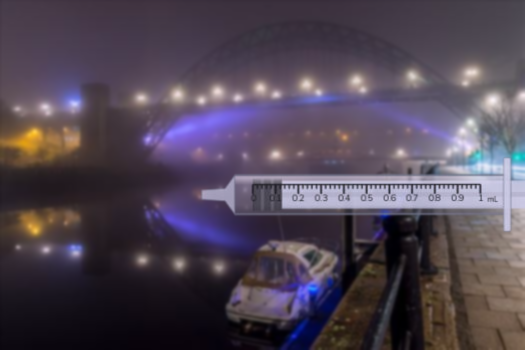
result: 0 mL
